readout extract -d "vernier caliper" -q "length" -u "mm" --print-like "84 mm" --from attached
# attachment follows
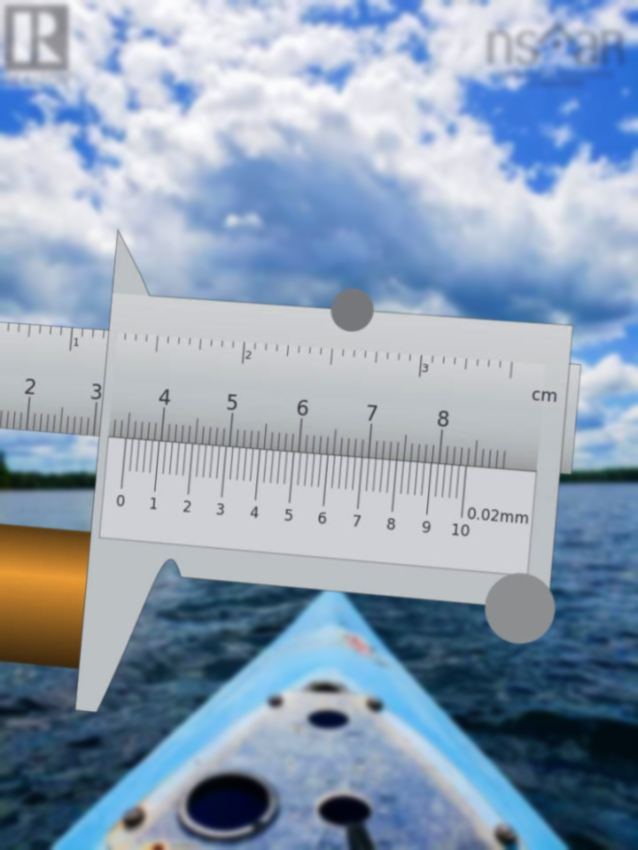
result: 34.8 mm
